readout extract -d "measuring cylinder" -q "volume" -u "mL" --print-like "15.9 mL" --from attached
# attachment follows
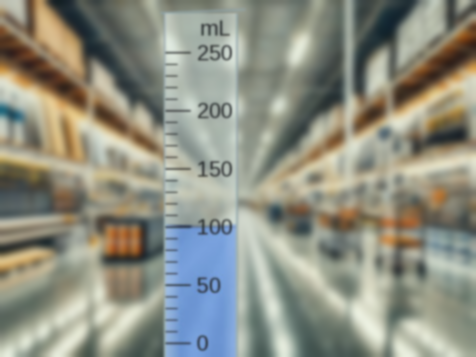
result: 100 mL
